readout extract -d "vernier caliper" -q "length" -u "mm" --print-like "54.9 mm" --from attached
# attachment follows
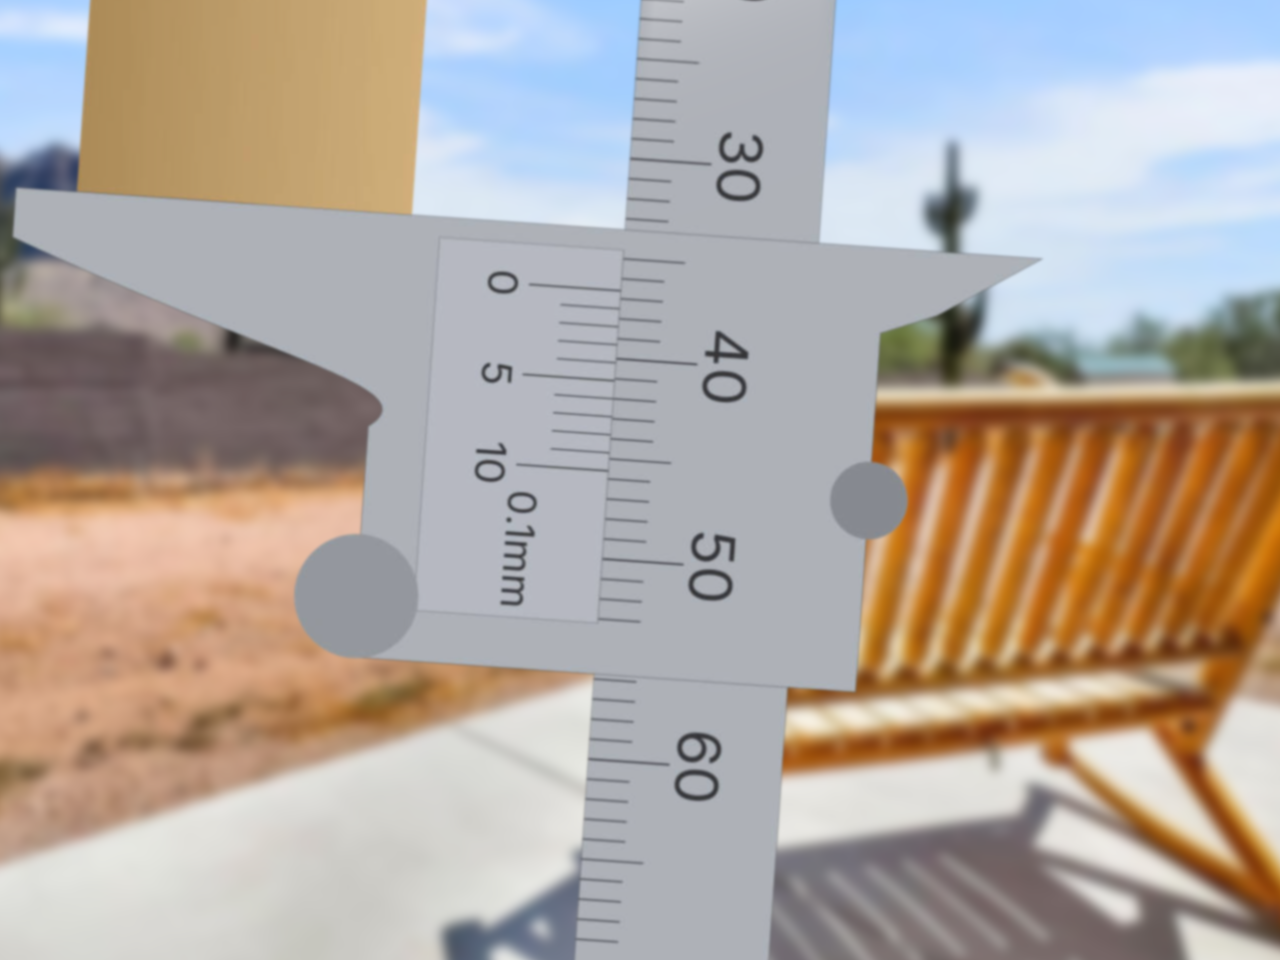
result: 36.6 mm
